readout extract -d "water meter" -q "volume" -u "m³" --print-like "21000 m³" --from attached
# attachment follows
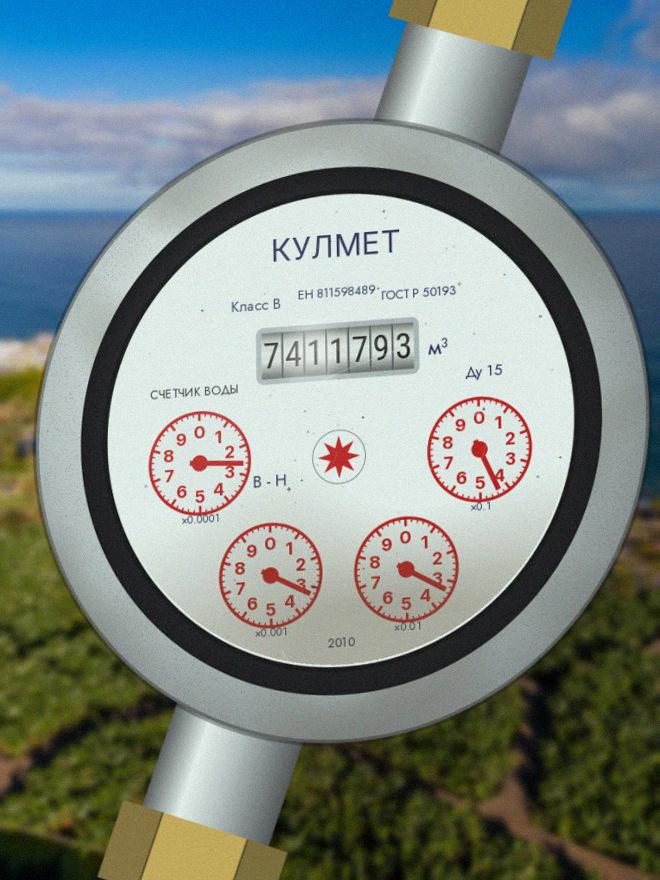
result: 7411793.4332 m³
